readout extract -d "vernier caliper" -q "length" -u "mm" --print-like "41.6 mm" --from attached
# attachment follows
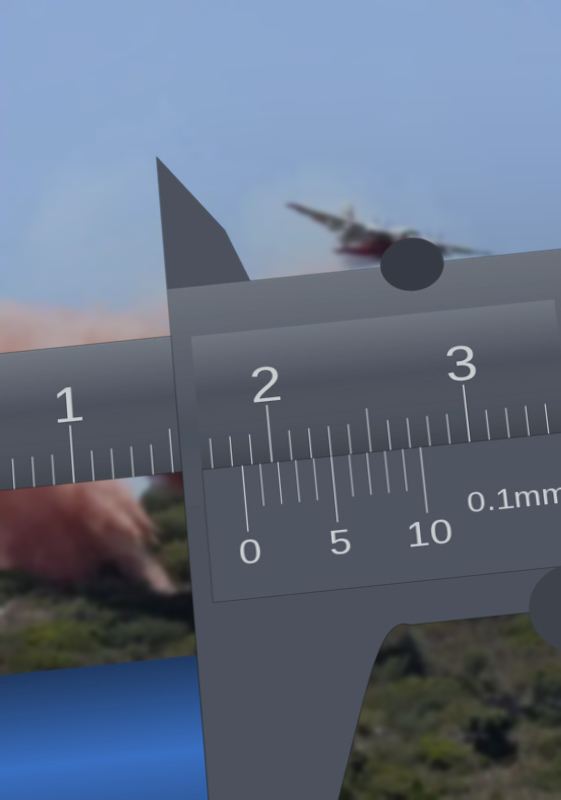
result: 18.5 mm
